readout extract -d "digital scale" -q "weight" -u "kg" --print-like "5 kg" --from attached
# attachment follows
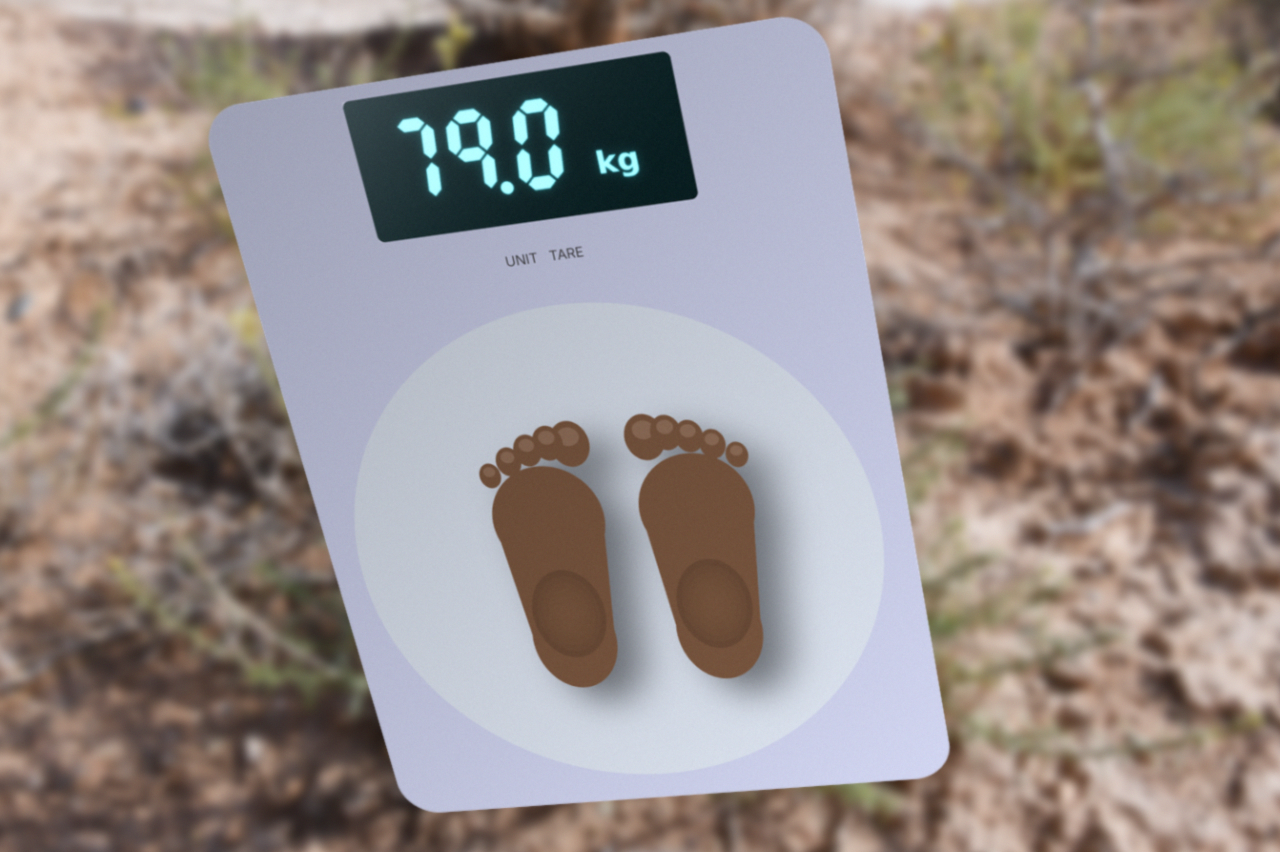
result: 79.0 kg
